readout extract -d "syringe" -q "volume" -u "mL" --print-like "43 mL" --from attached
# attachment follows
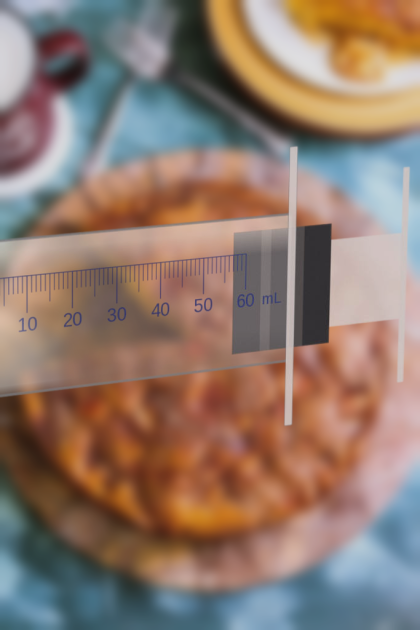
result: 57 mL
